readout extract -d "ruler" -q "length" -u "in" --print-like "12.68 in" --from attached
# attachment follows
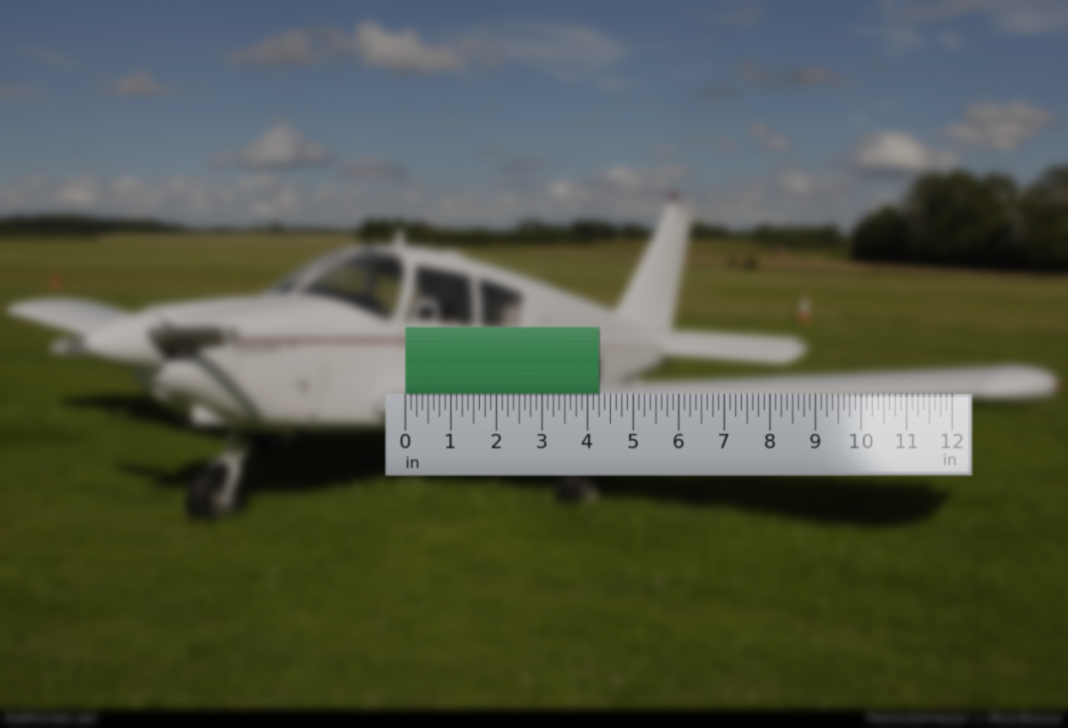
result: 4.25 in
